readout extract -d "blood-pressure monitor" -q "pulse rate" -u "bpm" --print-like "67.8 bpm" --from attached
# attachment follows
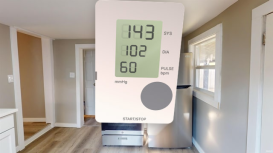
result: 60 bpm
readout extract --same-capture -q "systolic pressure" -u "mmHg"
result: 143 mmHg
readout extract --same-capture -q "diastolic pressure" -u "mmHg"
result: 102 mmHg
